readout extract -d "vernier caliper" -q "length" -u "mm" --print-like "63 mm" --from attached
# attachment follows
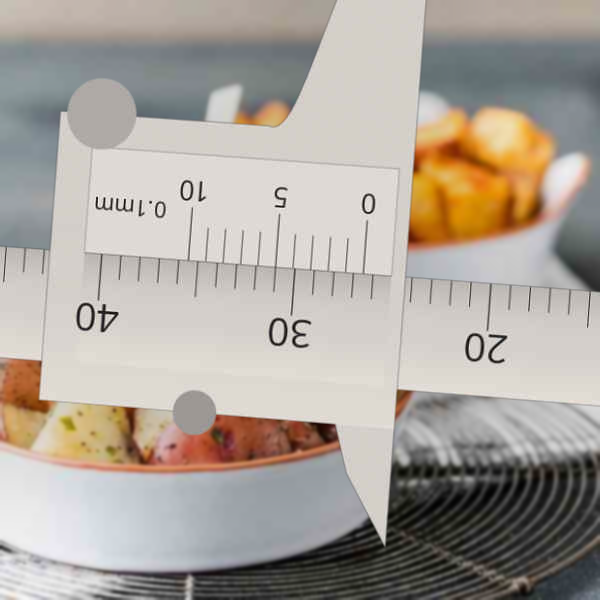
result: 26.5 mm
